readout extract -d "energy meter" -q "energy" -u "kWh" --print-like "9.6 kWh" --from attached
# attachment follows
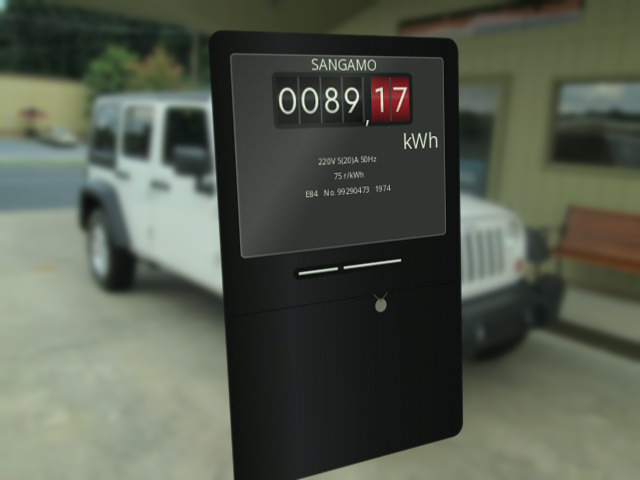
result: 89.17 kWh
